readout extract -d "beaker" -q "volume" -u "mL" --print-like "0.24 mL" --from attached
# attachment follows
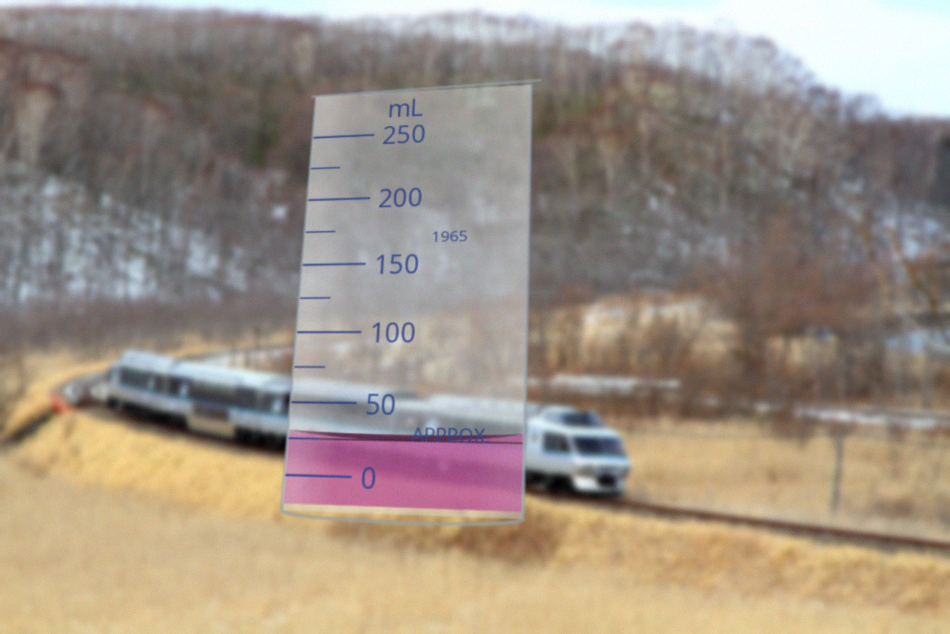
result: 25 mL
